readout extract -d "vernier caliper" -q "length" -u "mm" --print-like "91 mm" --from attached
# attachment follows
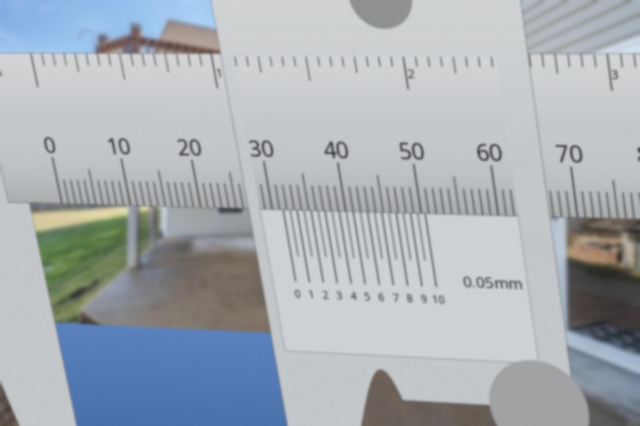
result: 31.5 mm
